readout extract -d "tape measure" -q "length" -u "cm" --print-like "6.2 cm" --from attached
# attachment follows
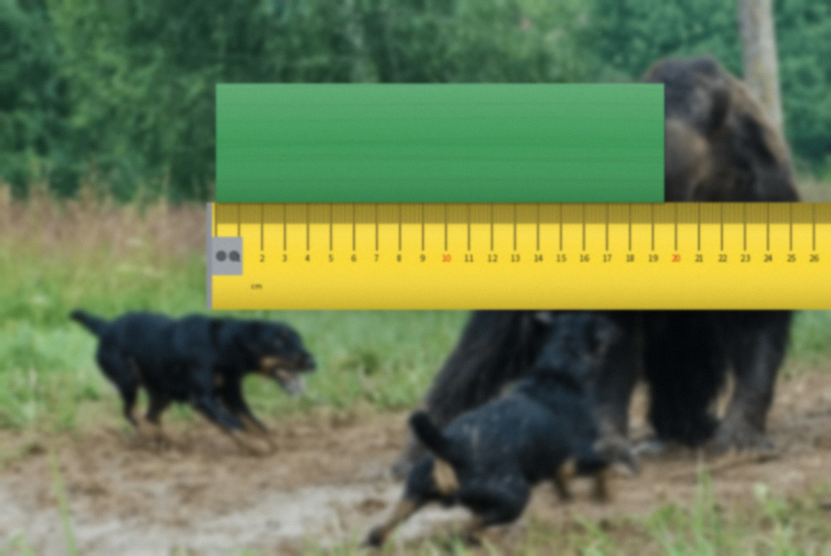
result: 19.5 cm
